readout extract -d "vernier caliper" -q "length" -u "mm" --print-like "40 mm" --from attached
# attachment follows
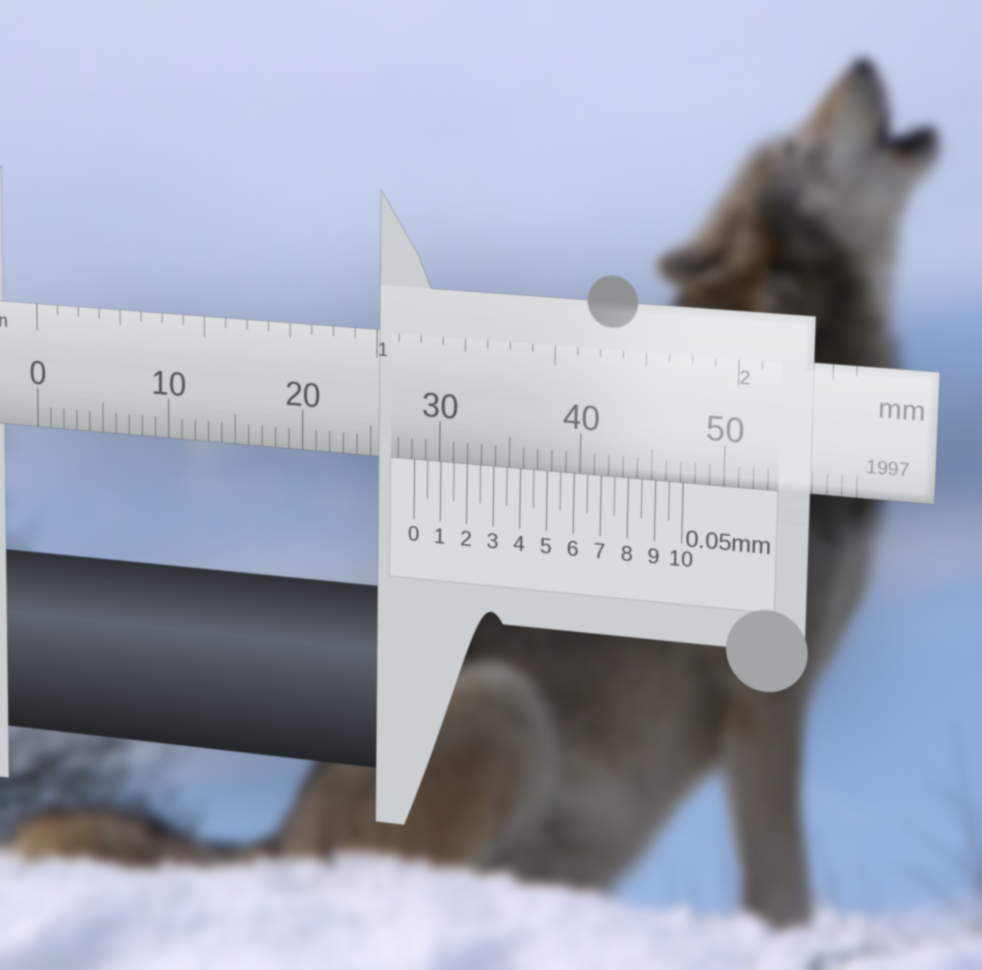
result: 28.2 mm
